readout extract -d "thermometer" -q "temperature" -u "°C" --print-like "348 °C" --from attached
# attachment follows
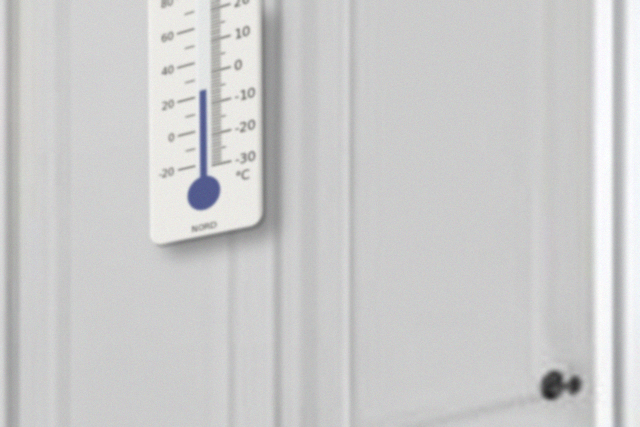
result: -5 °C
